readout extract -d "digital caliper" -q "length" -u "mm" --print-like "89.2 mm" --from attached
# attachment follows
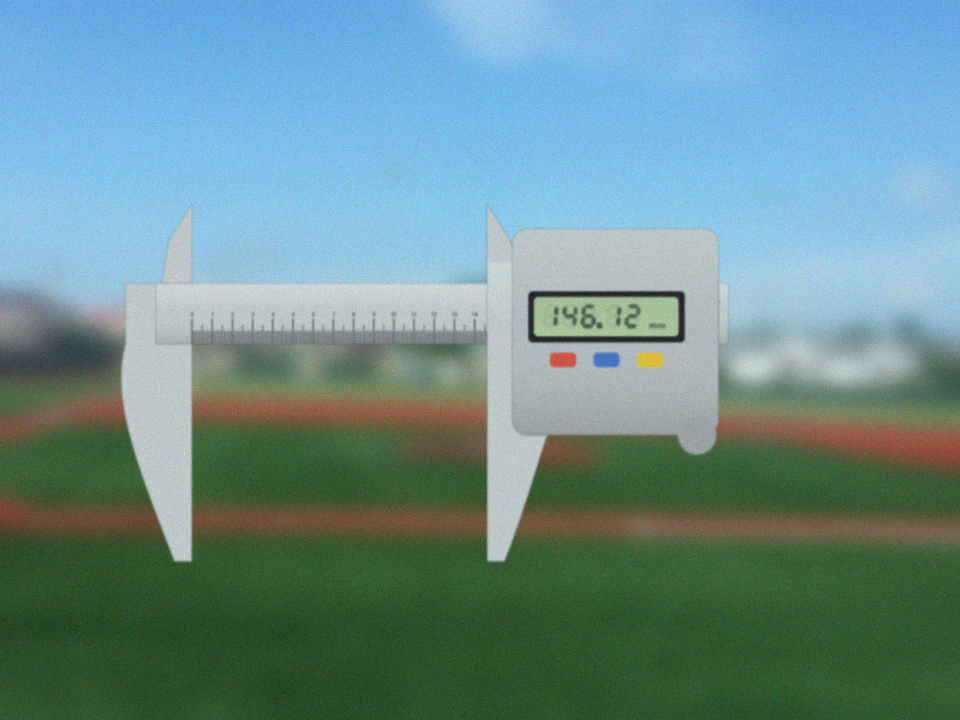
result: 146.12 mm
